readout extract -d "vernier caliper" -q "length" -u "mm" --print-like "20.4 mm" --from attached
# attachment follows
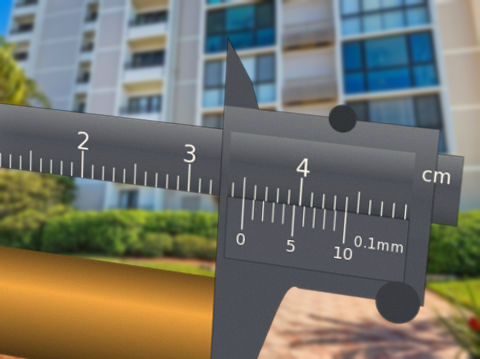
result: 35.0 mm
